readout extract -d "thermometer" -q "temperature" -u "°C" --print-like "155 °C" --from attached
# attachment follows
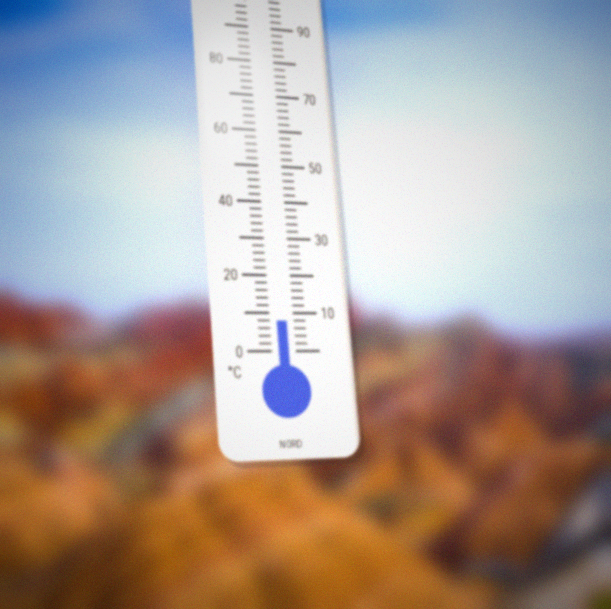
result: 8 °C
